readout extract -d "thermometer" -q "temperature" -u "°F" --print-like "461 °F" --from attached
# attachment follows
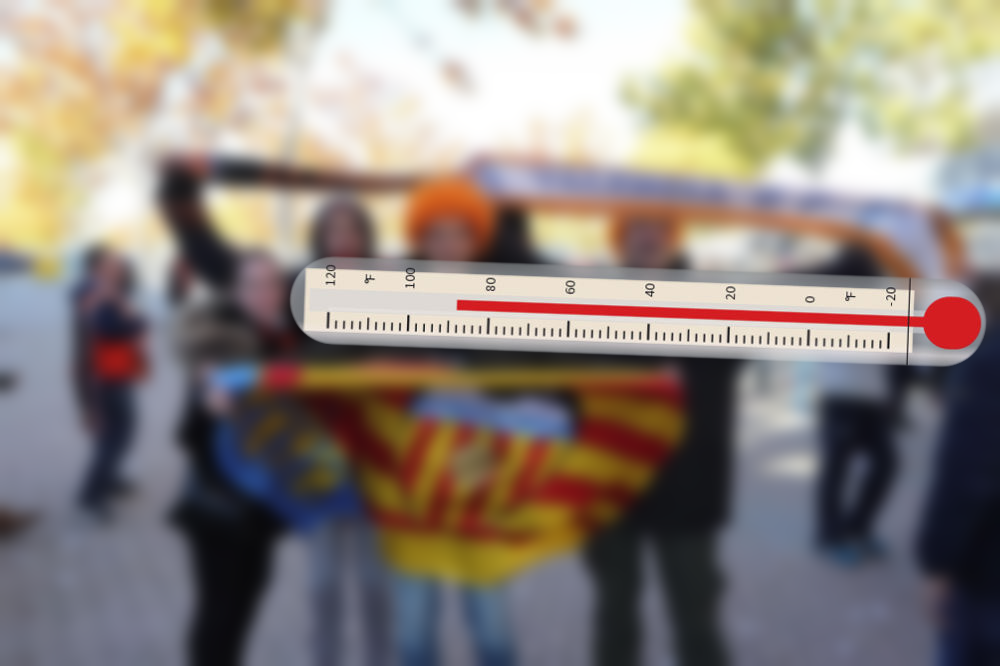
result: 88 °F
